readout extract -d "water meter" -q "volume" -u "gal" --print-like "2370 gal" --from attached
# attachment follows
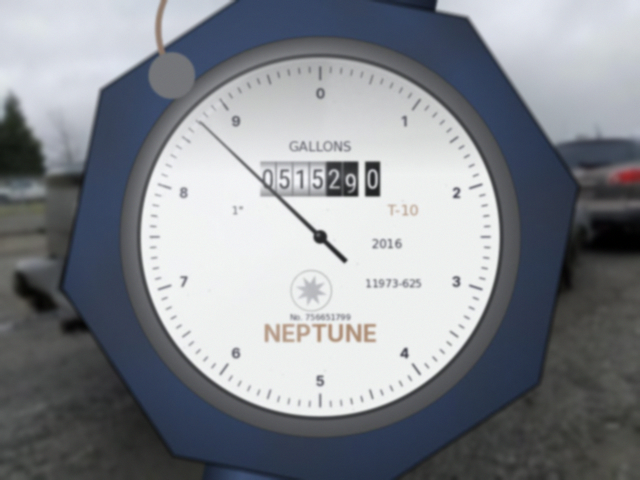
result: 515288.7 gal
